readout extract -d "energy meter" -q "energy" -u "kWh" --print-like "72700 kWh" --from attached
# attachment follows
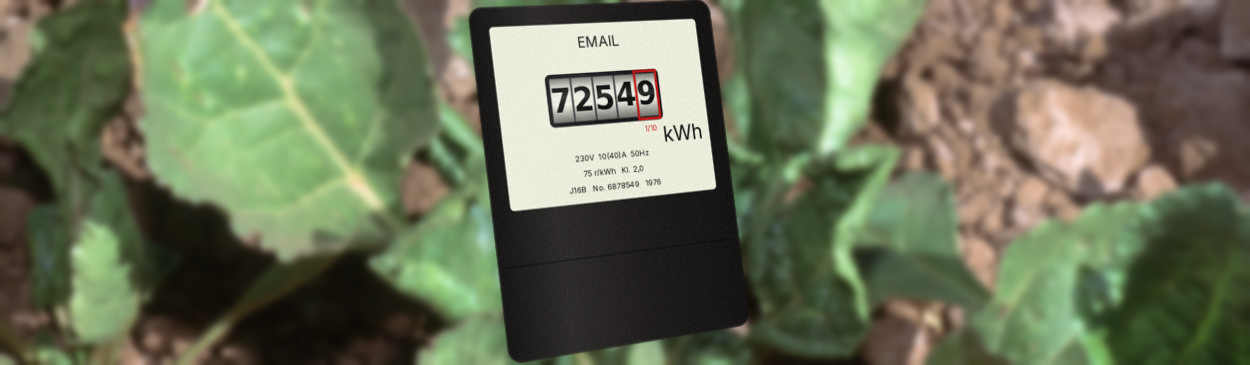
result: 7254.9 kWh
